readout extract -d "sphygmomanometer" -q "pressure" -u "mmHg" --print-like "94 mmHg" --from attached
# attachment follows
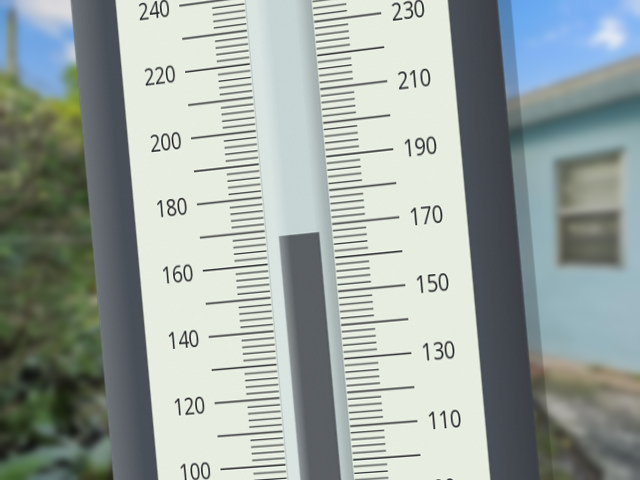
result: 168 mmHg
